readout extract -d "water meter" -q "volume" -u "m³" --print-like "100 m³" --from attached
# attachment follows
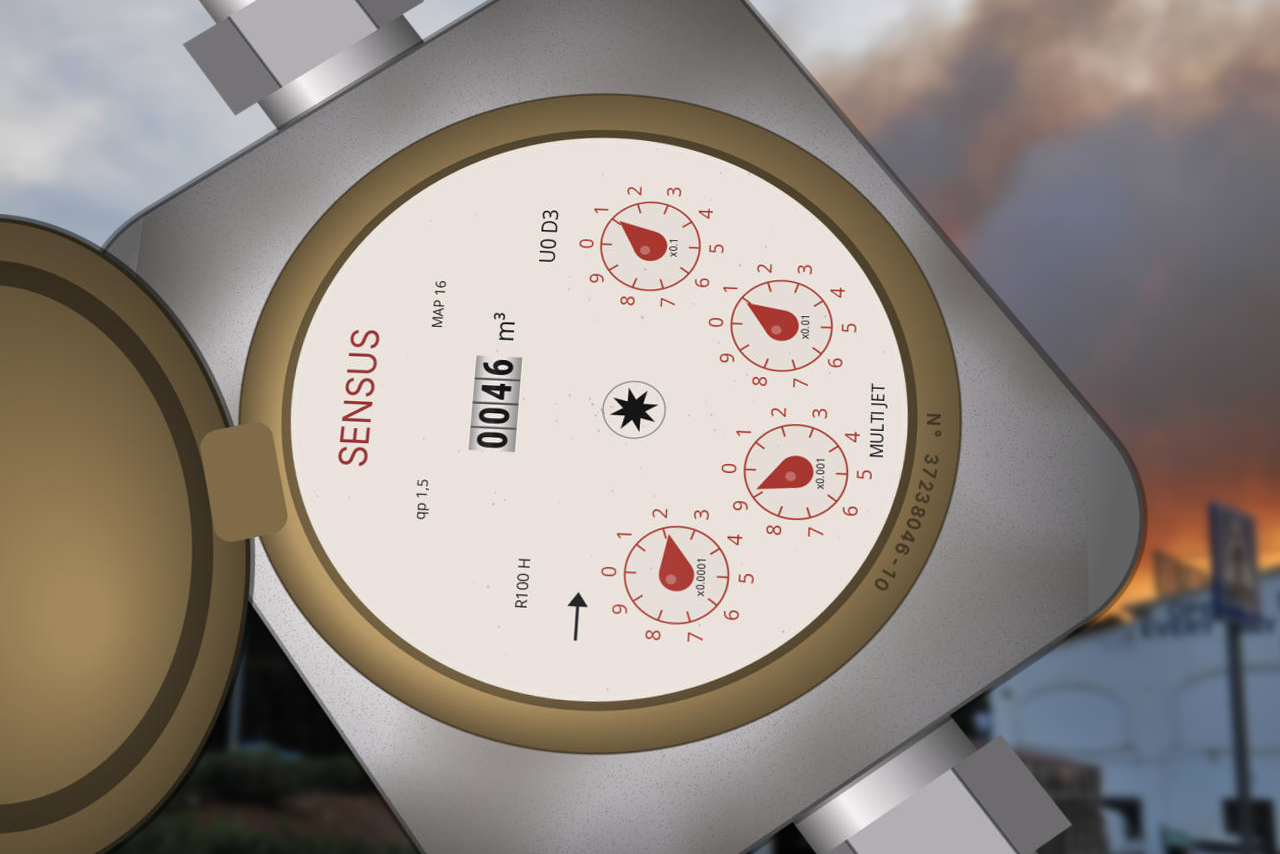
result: 46.1092 m³
